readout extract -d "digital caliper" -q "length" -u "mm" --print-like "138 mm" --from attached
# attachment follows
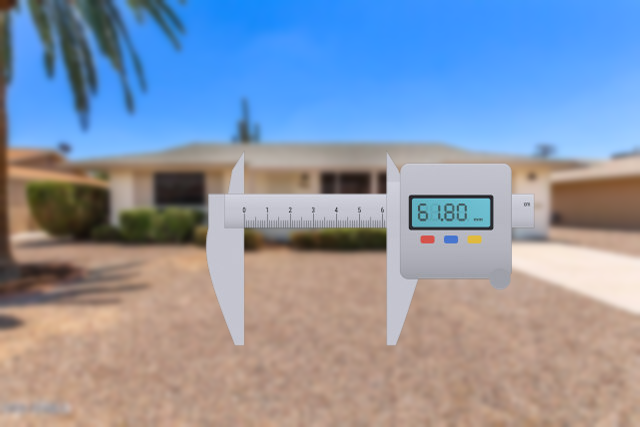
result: 61.80 mm
